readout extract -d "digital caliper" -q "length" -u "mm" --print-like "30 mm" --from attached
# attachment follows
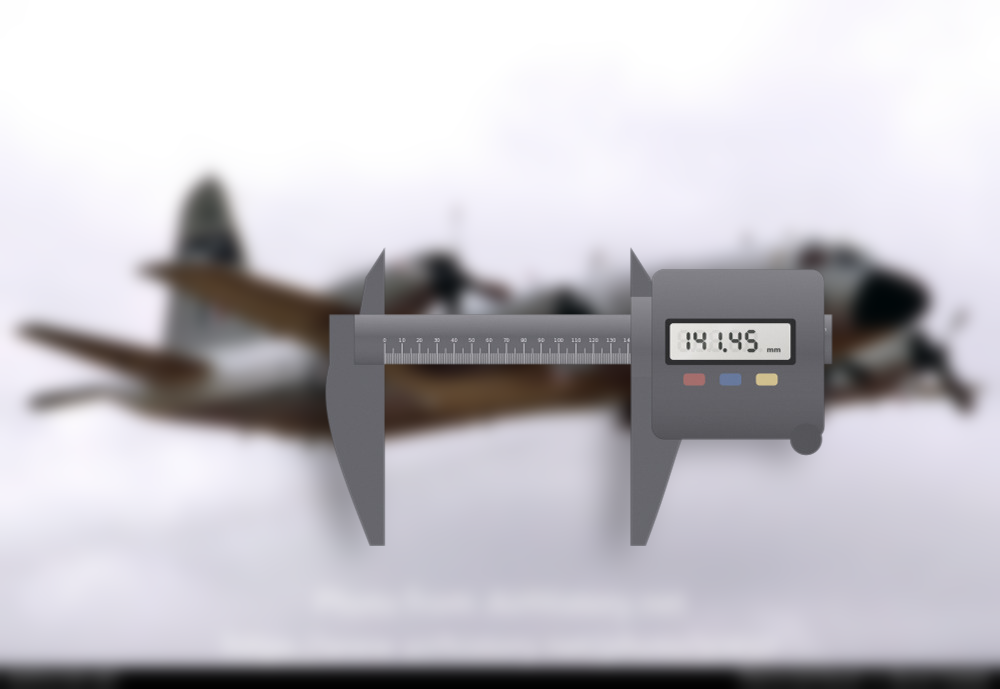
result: 141.45 mm
